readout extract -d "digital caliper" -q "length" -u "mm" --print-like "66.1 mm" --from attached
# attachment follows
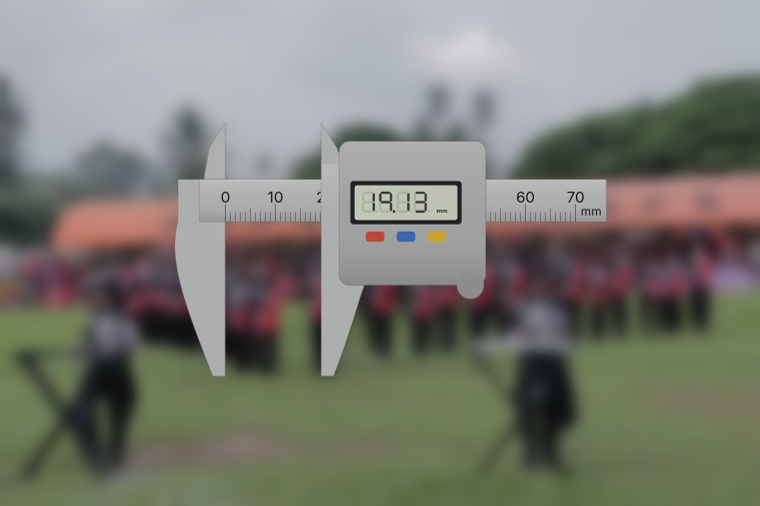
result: 19.13 mm
